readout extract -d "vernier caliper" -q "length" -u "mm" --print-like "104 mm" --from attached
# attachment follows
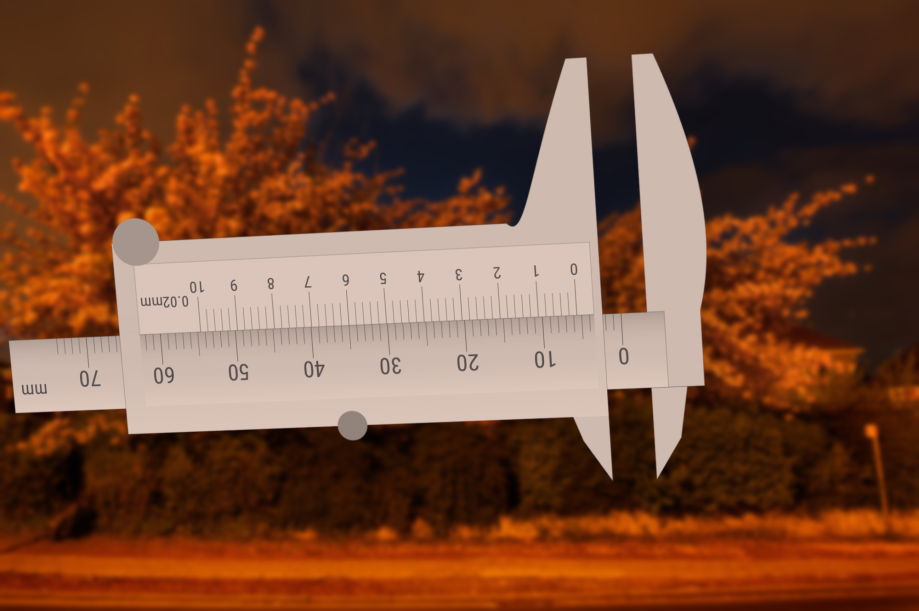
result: 5.6 mm
